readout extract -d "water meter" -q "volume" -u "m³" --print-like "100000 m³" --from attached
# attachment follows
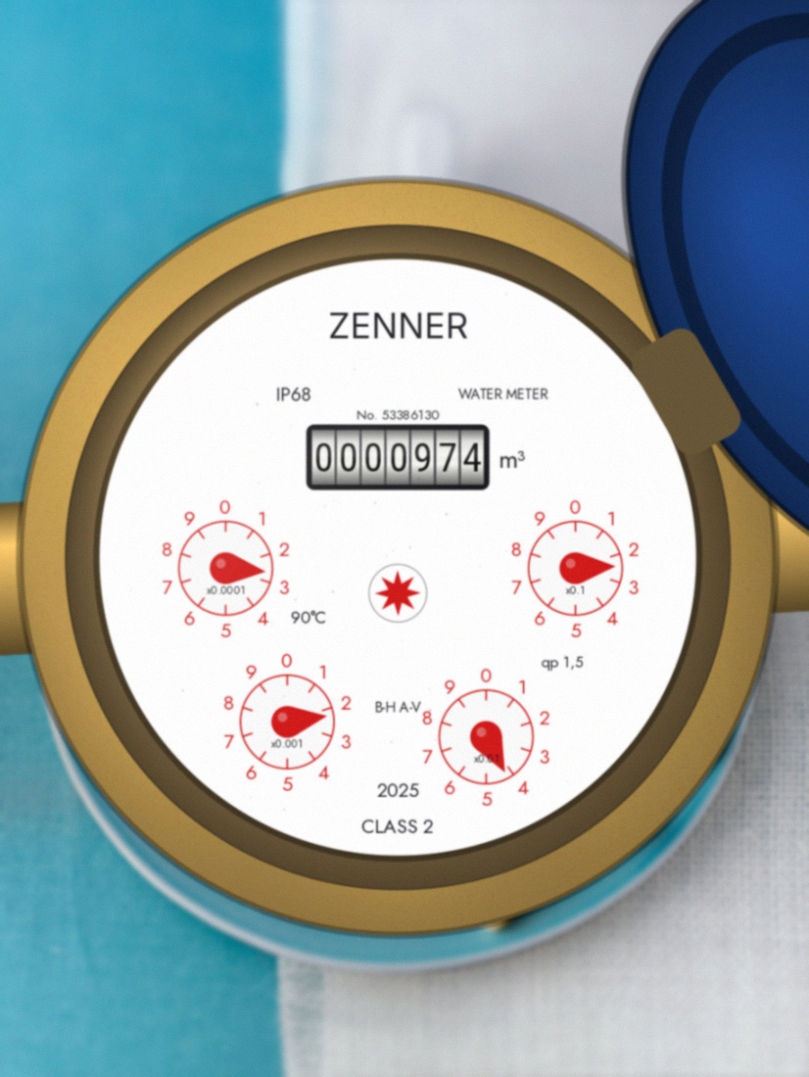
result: 974.2422 m³
